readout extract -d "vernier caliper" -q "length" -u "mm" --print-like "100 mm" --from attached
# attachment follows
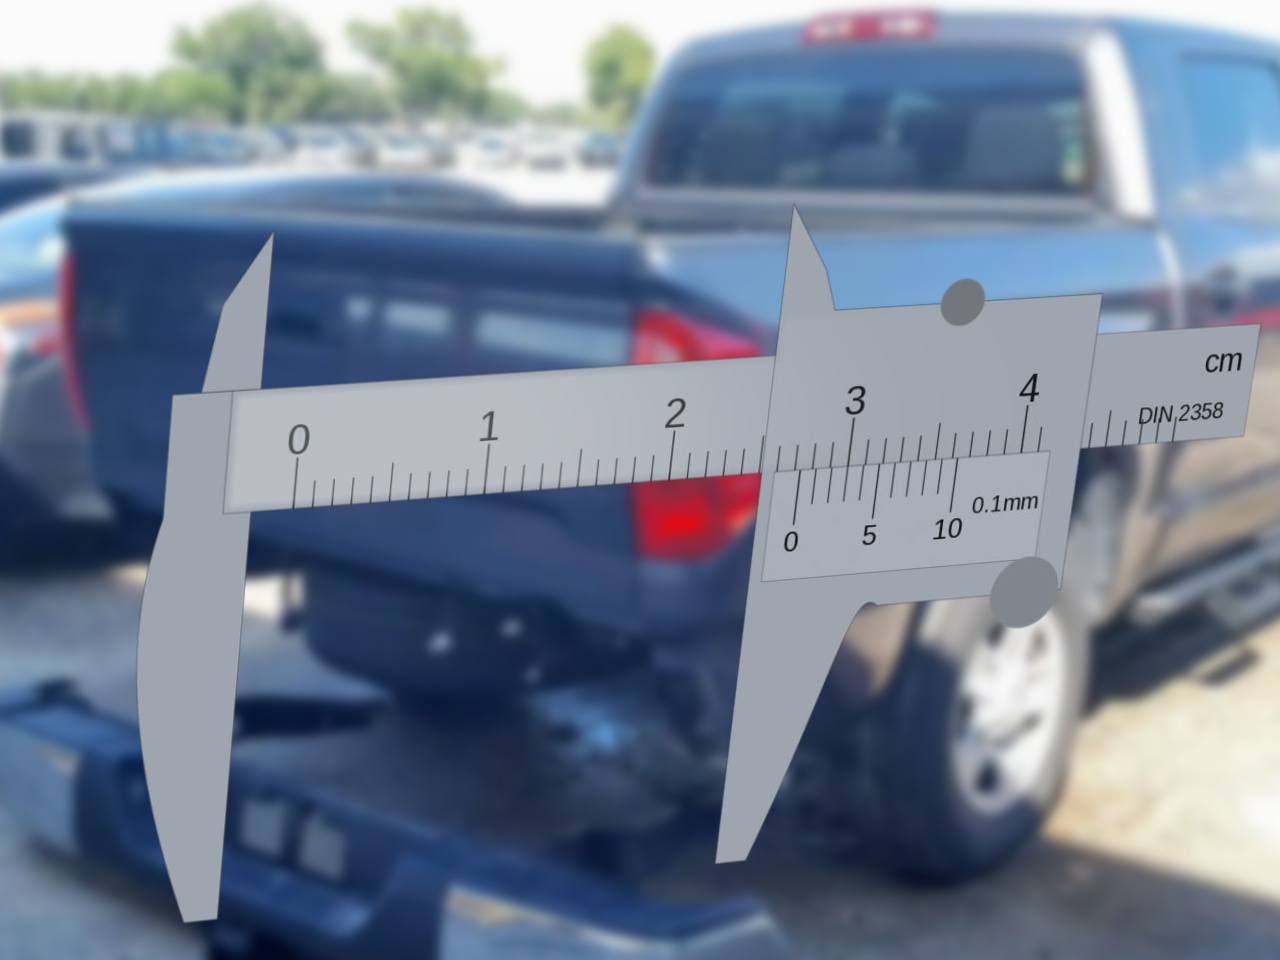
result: 27.3 mm
